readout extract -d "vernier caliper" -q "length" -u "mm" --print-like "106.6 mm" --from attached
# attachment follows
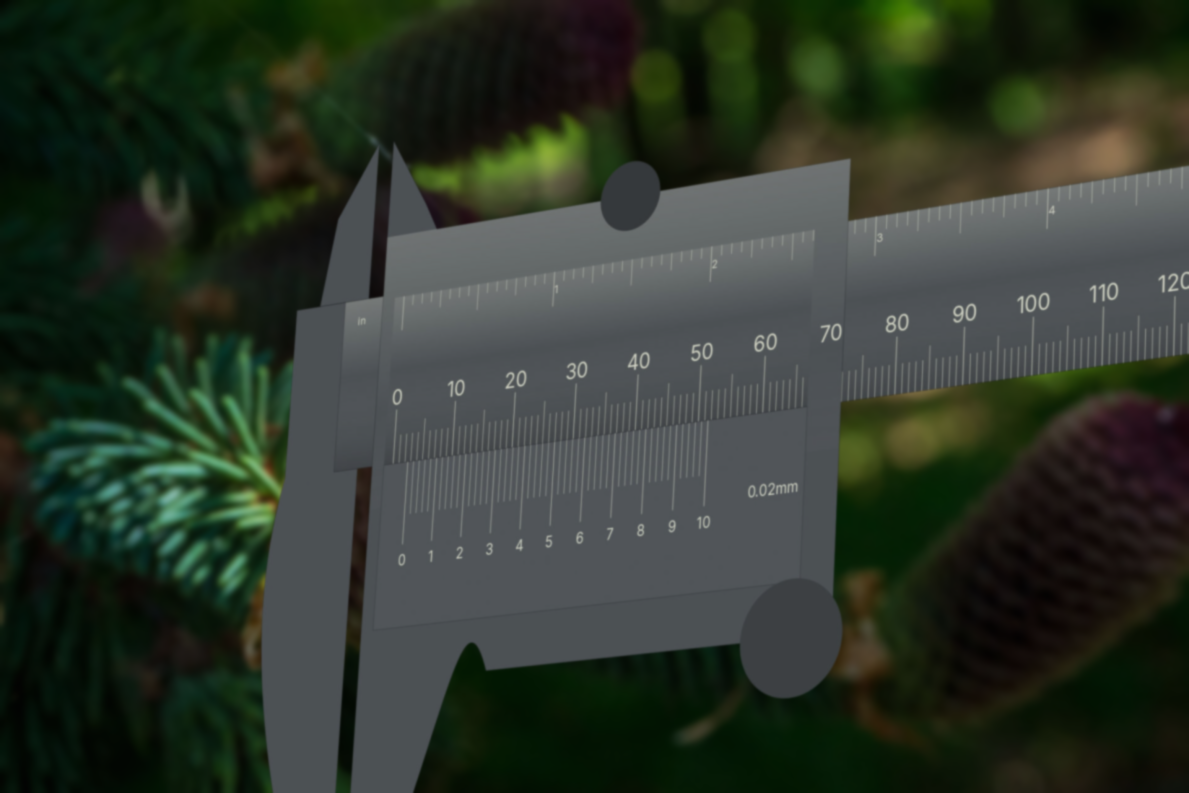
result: 2.5 mm
